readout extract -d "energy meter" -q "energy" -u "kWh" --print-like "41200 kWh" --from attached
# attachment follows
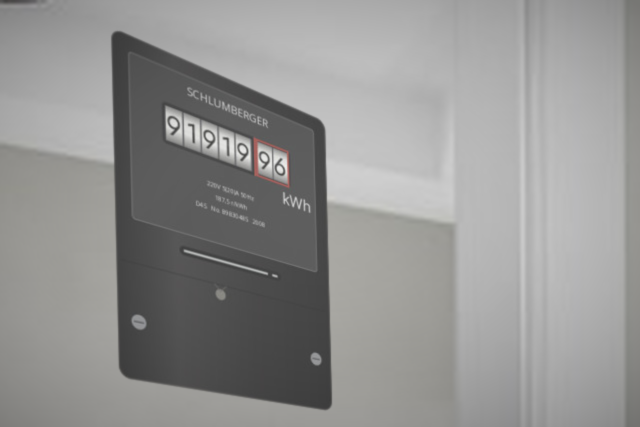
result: 91919.96 kWh
